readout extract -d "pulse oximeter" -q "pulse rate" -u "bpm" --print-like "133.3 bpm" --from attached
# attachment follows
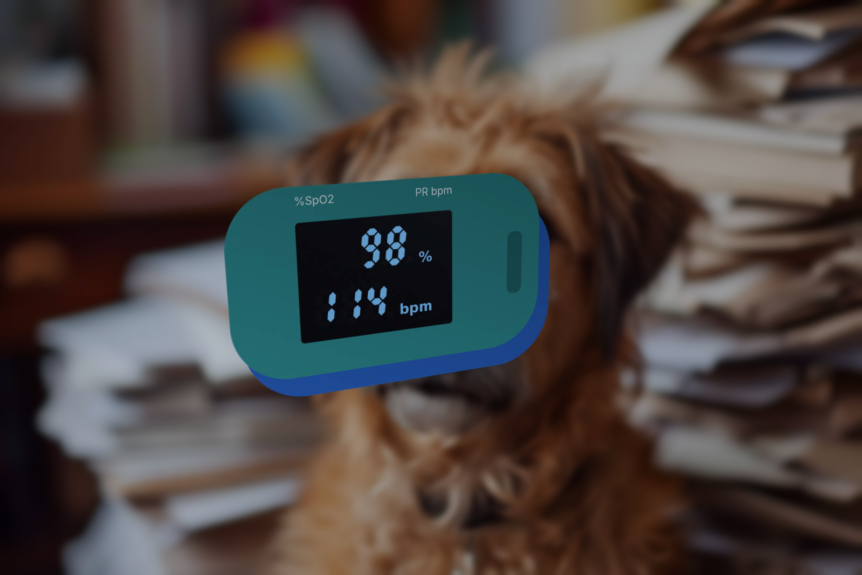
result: 114 bpm
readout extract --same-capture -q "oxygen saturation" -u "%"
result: 98 %
